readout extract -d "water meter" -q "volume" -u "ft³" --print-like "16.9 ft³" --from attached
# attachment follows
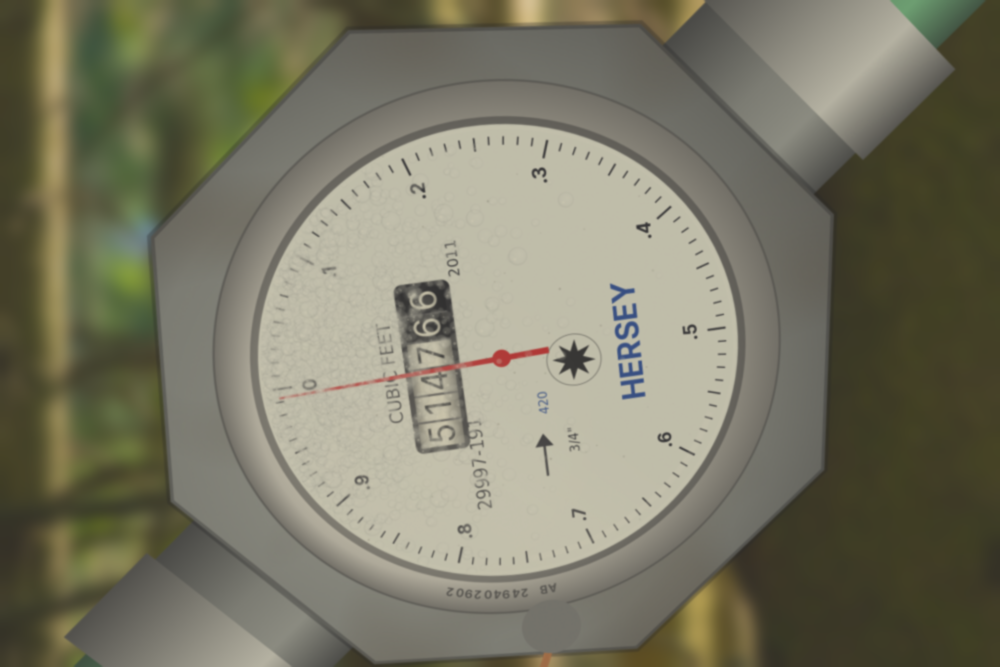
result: 514765.99 ft³
